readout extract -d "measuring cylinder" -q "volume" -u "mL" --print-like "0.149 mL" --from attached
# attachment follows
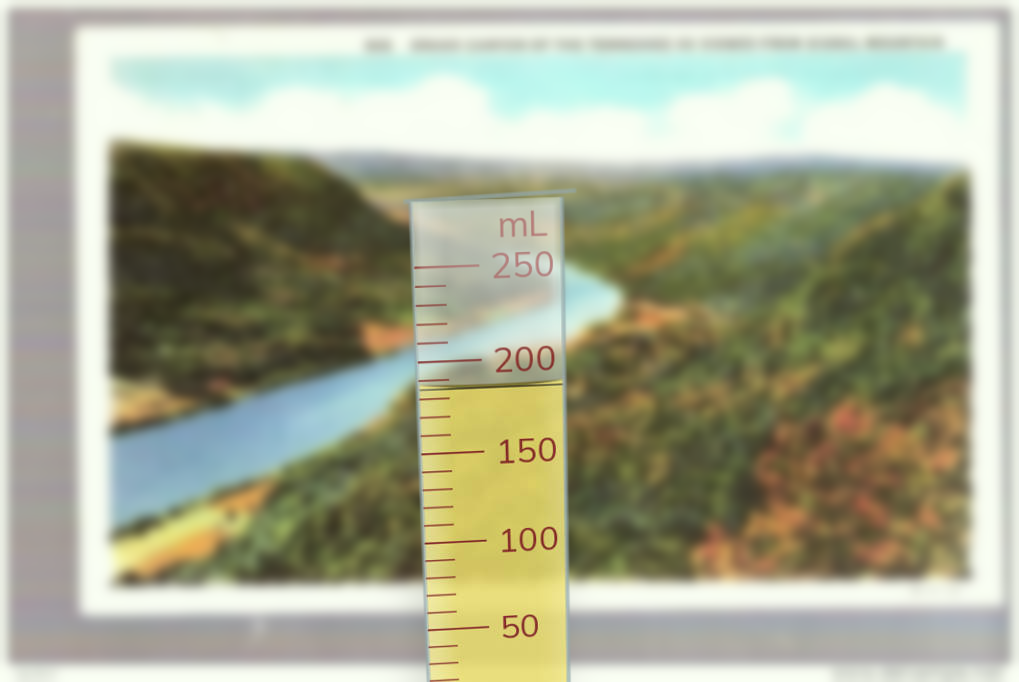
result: 185 mL
